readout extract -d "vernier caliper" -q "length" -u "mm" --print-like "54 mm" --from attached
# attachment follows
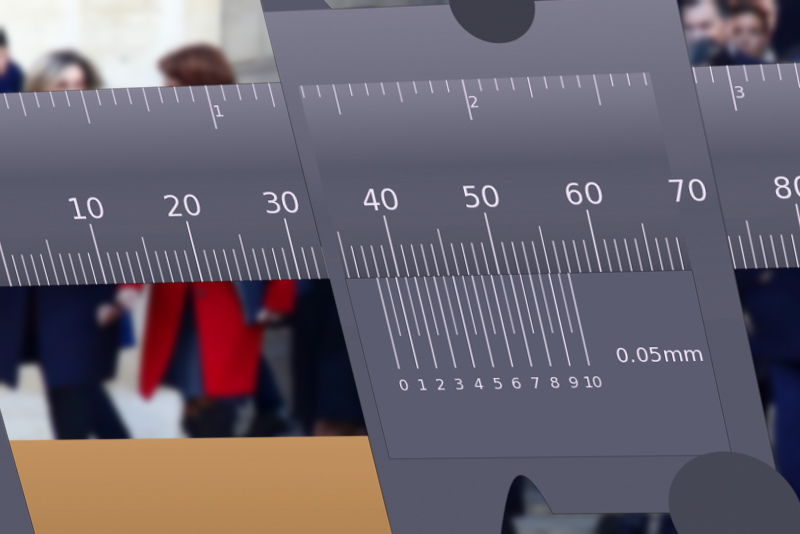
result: 37.8 mm
